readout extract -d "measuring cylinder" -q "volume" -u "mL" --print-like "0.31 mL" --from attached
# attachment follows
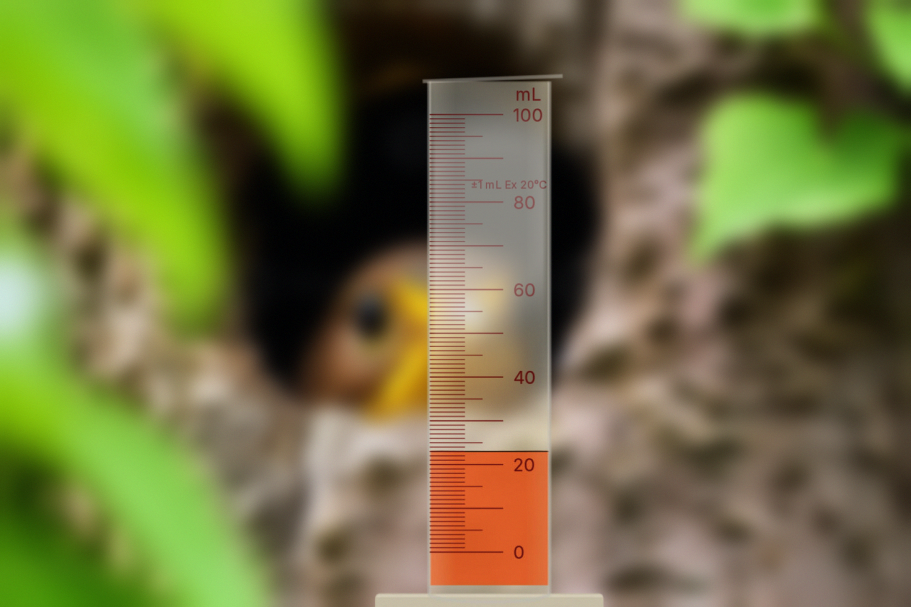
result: 23 mL
